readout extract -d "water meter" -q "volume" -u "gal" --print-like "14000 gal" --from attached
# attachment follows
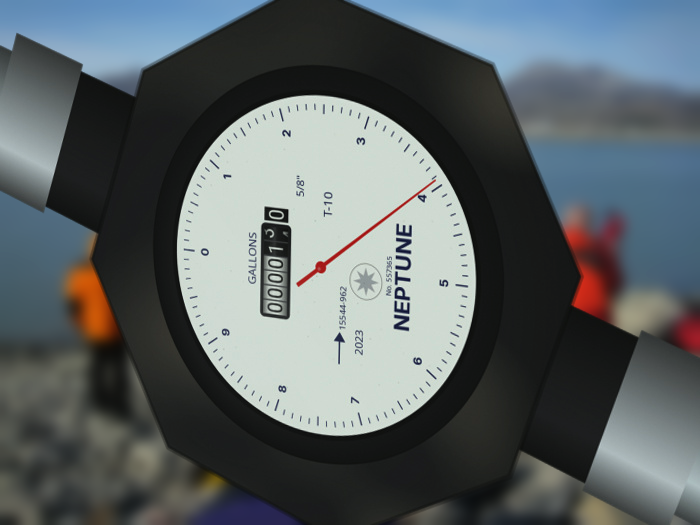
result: 133.9 gal
